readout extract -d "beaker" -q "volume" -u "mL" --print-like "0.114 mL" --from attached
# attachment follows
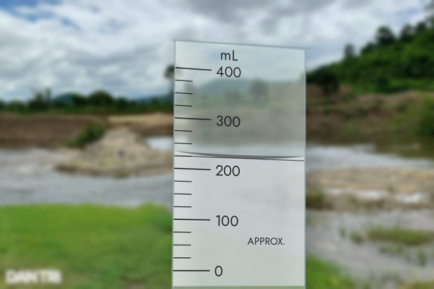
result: 225 mL
